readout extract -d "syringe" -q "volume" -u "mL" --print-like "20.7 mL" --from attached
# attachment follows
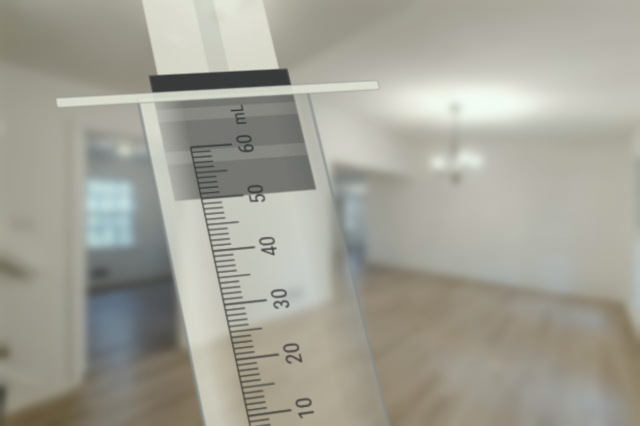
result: 50 mL
